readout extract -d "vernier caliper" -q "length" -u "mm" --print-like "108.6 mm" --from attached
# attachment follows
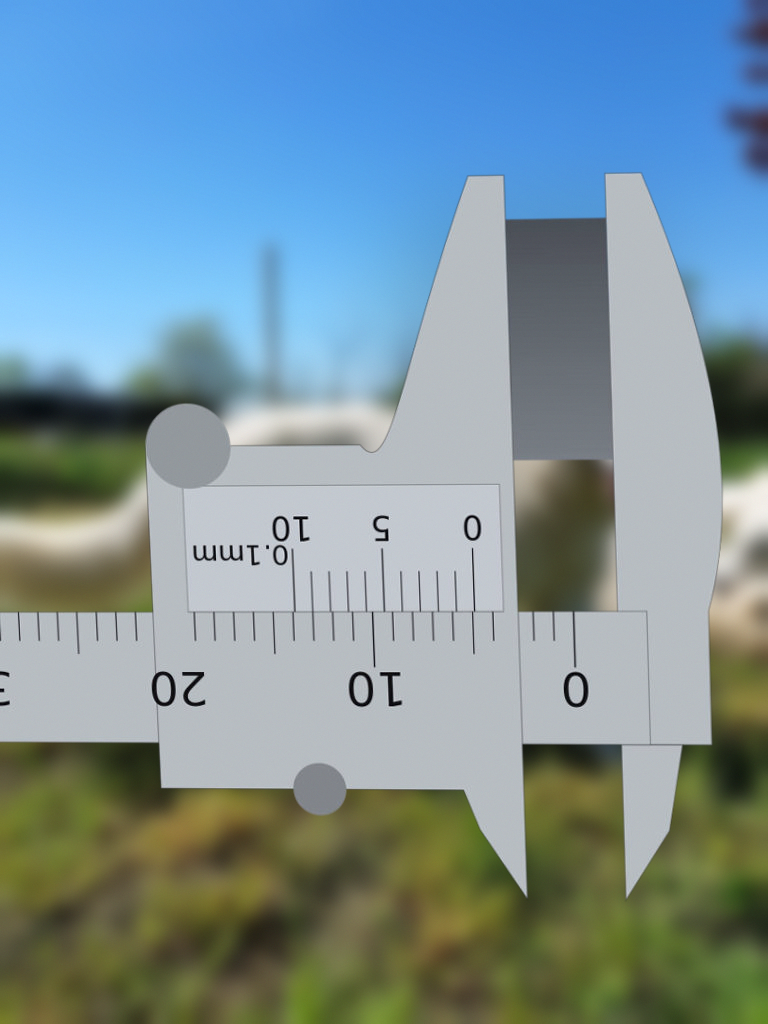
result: 4.9 mm
